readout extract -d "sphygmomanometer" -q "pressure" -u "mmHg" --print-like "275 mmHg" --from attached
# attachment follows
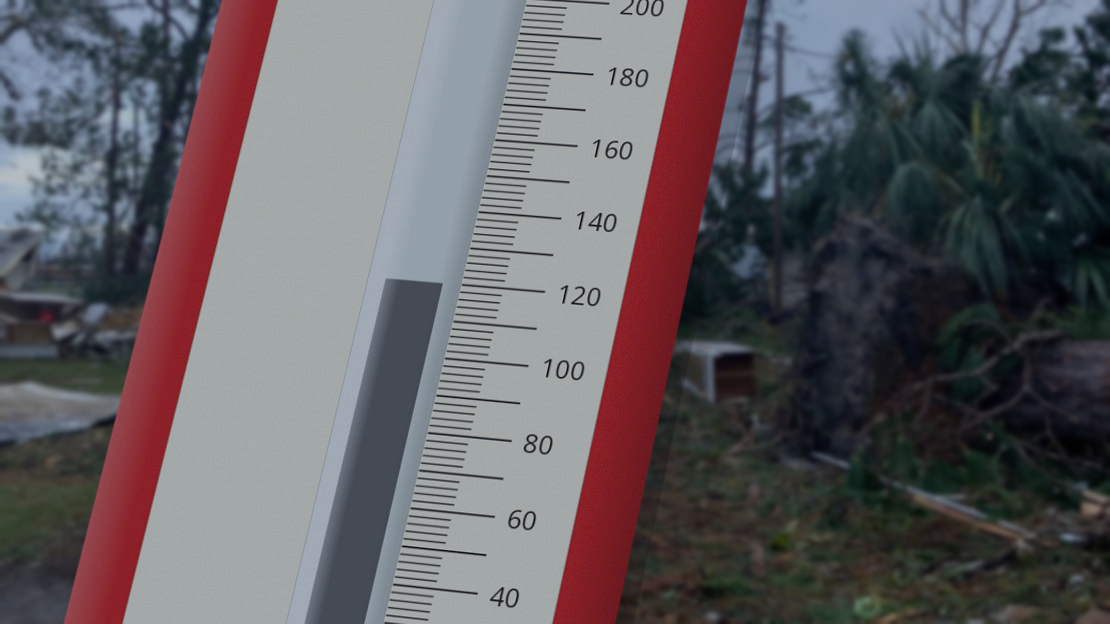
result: 120 mmHg
